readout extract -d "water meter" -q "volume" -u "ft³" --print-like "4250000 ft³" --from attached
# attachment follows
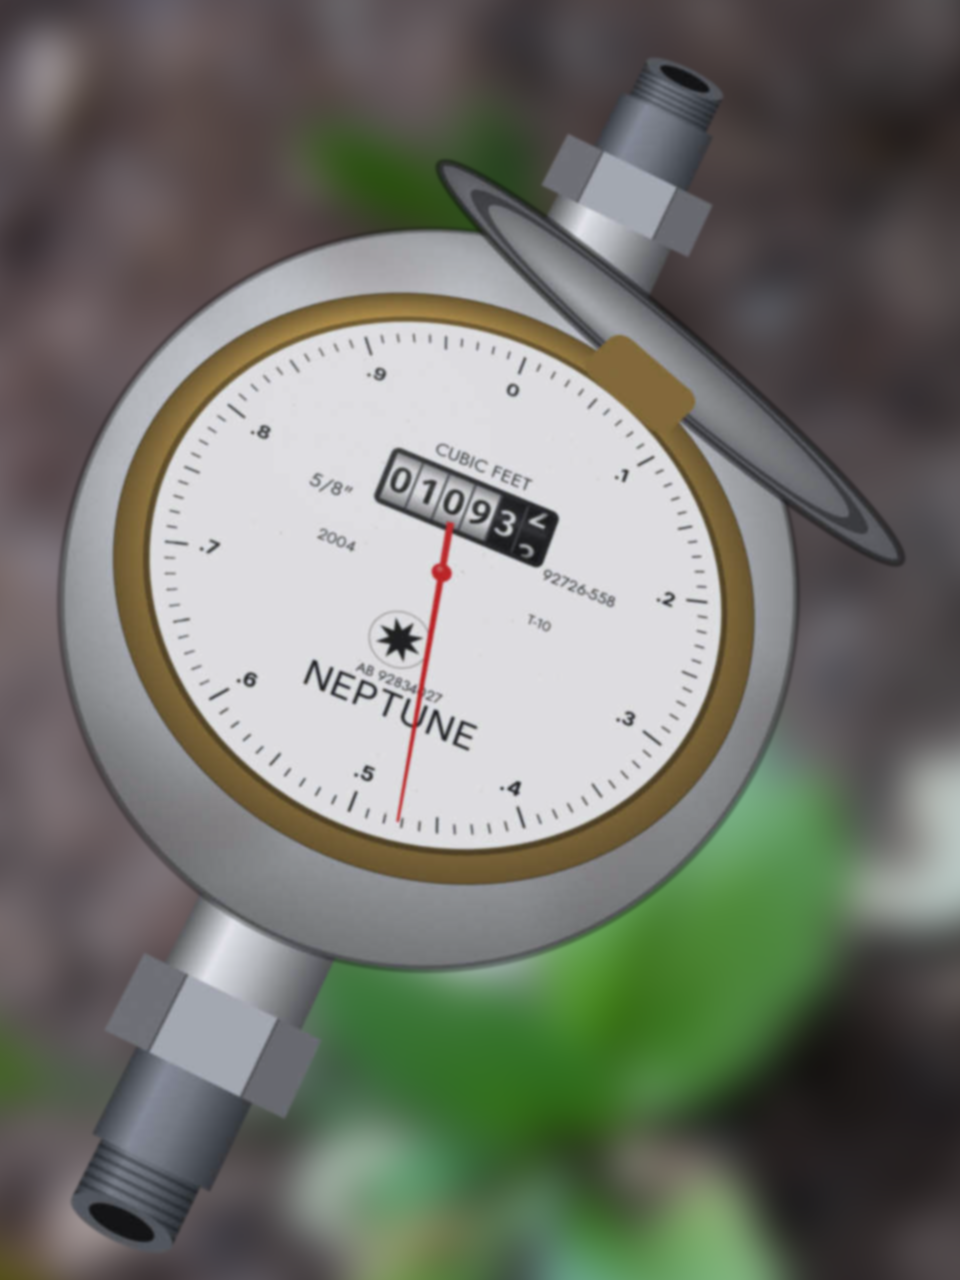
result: 10932.47 ft³
